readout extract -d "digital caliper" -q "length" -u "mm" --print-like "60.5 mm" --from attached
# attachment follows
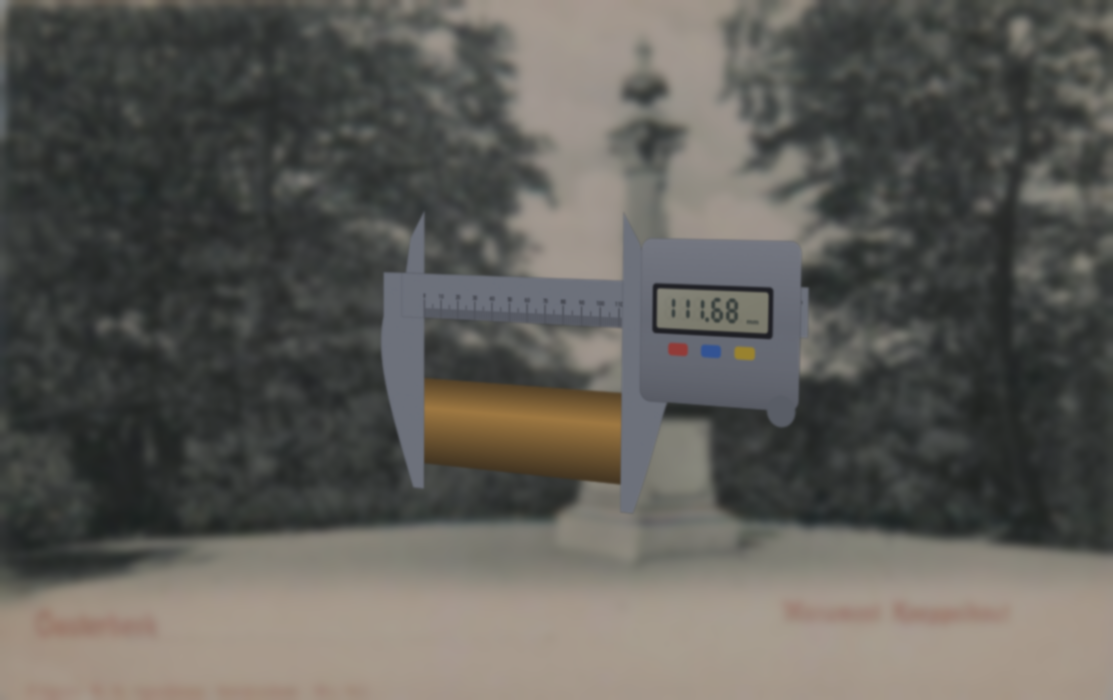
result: 111.68 mm
